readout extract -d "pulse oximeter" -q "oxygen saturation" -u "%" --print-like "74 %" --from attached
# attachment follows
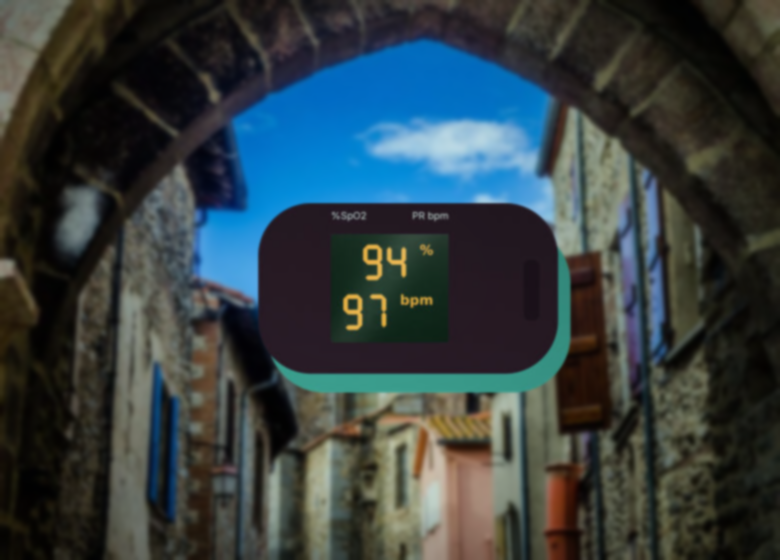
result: 94 %
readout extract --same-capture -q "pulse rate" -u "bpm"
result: 97 bpm
